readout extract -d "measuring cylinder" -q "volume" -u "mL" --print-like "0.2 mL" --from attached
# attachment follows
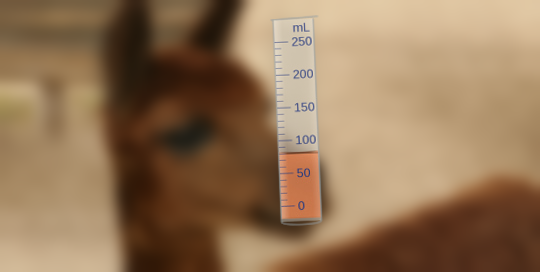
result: 80 mL
